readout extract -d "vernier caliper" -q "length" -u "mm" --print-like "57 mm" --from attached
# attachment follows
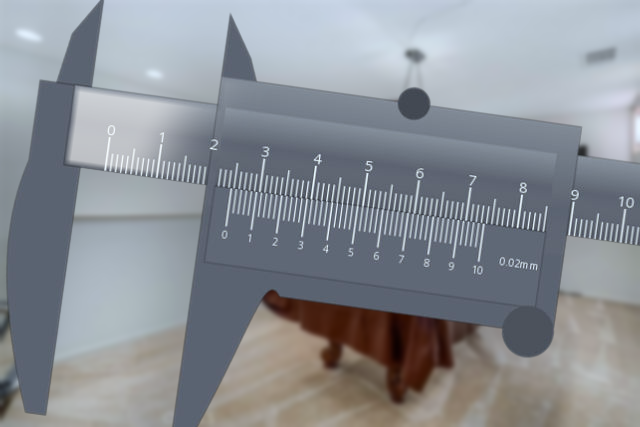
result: 24.5 mm
